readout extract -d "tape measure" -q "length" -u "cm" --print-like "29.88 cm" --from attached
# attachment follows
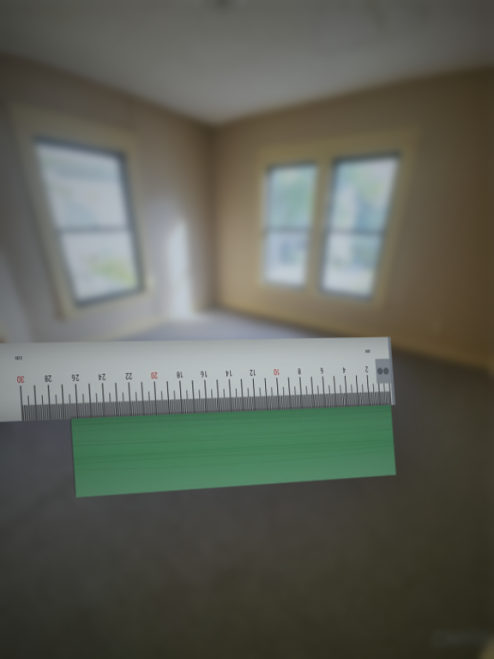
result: 26.5 cm
